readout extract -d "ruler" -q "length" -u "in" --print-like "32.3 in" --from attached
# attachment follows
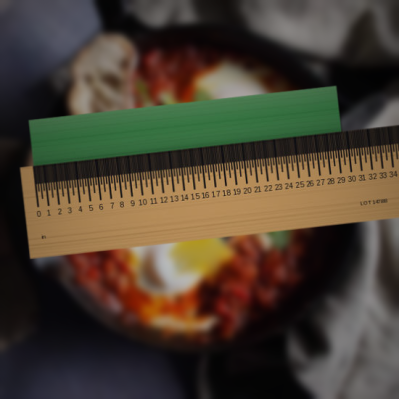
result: 29.5 in
